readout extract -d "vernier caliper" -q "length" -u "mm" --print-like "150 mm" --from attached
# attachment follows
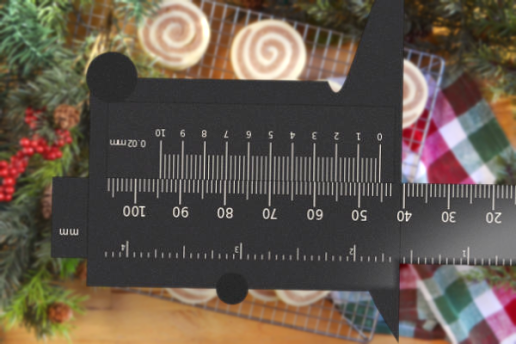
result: 45.5 mm
